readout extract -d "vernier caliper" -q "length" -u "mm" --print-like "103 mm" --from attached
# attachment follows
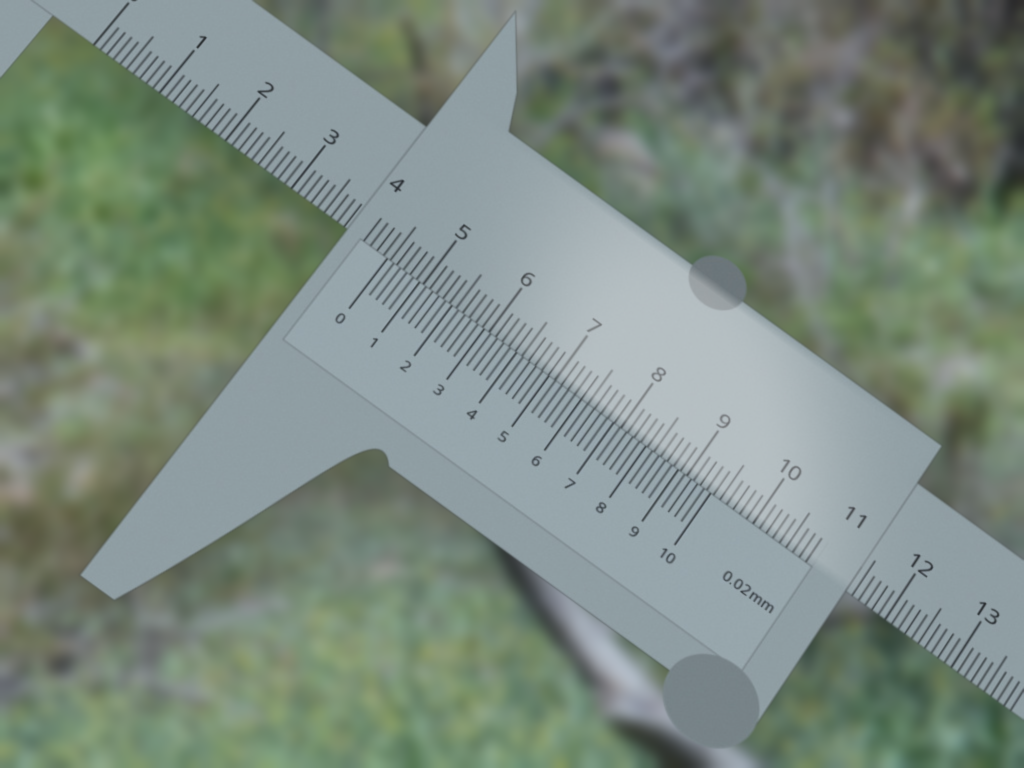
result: 44.6 mm
